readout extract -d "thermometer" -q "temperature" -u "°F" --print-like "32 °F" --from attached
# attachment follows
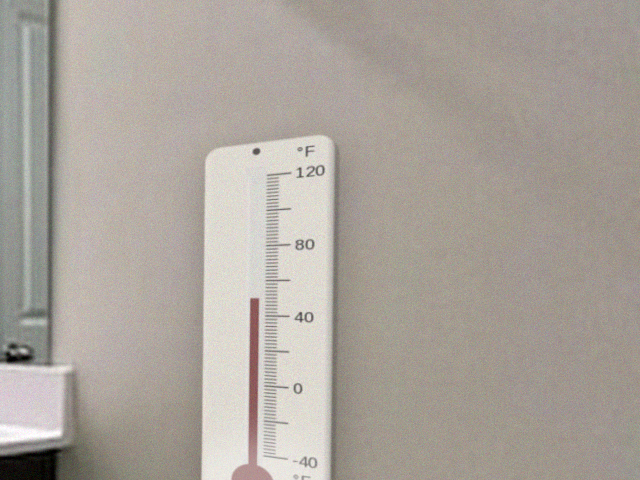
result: 50 °F
